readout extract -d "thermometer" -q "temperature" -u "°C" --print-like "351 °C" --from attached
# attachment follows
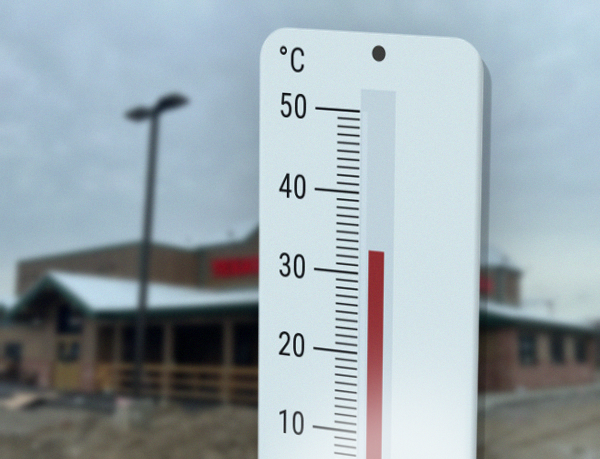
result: 33 °C
